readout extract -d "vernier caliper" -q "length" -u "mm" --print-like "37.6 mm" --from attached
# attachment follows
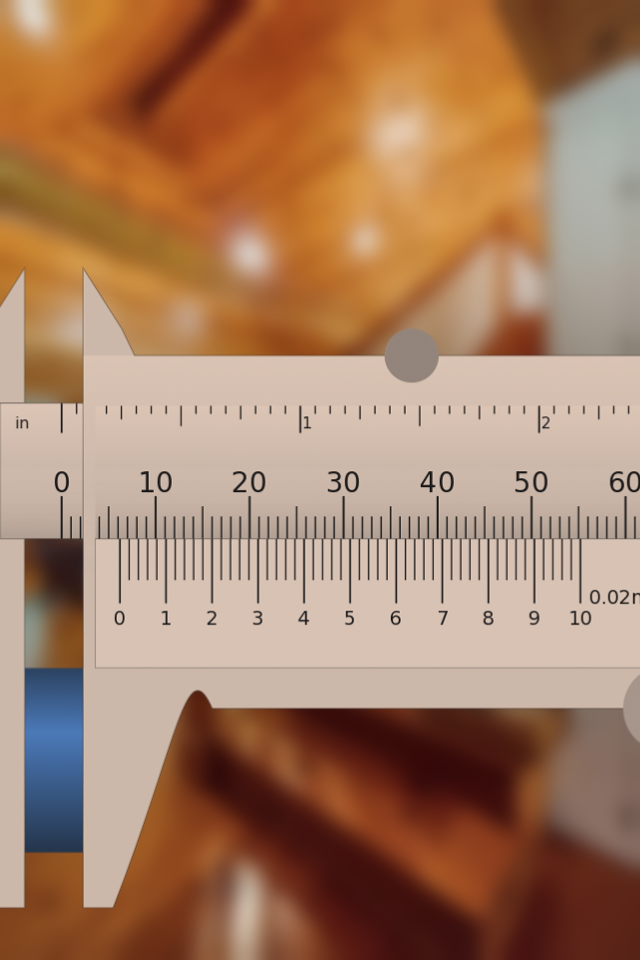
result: 6.2 mm
